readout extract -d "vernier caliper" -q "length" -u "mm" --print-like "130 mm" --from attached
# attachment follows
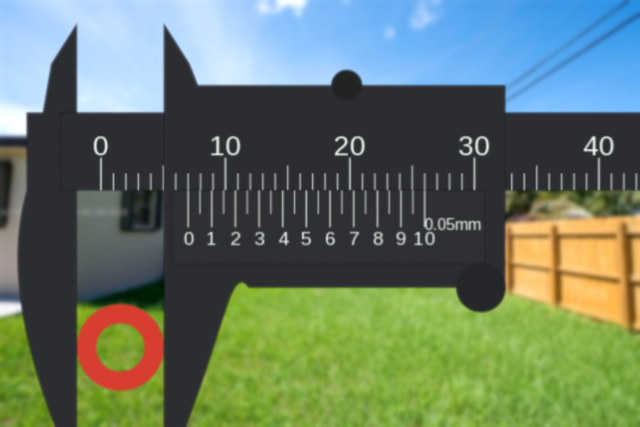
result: 7.0 mm
